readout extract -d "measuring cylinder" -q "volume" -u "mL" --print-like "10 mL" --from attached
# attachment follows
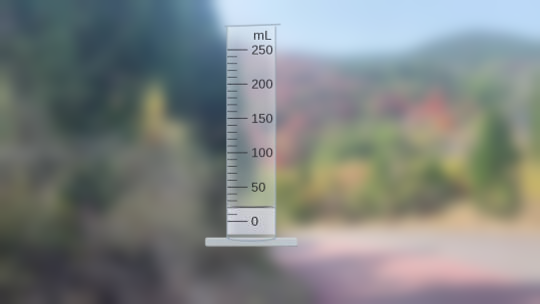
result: 20 mL
